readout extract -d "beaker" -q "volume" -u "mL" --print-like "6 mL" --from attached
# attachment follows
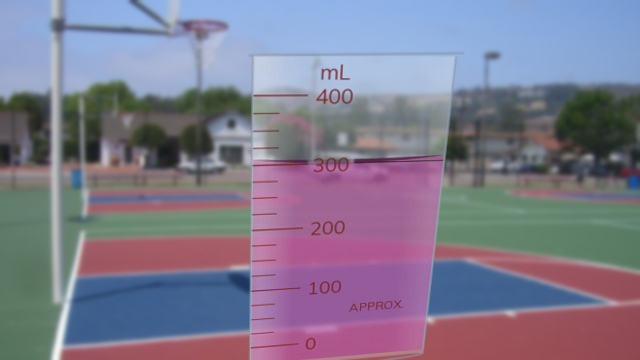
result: 300 mL
